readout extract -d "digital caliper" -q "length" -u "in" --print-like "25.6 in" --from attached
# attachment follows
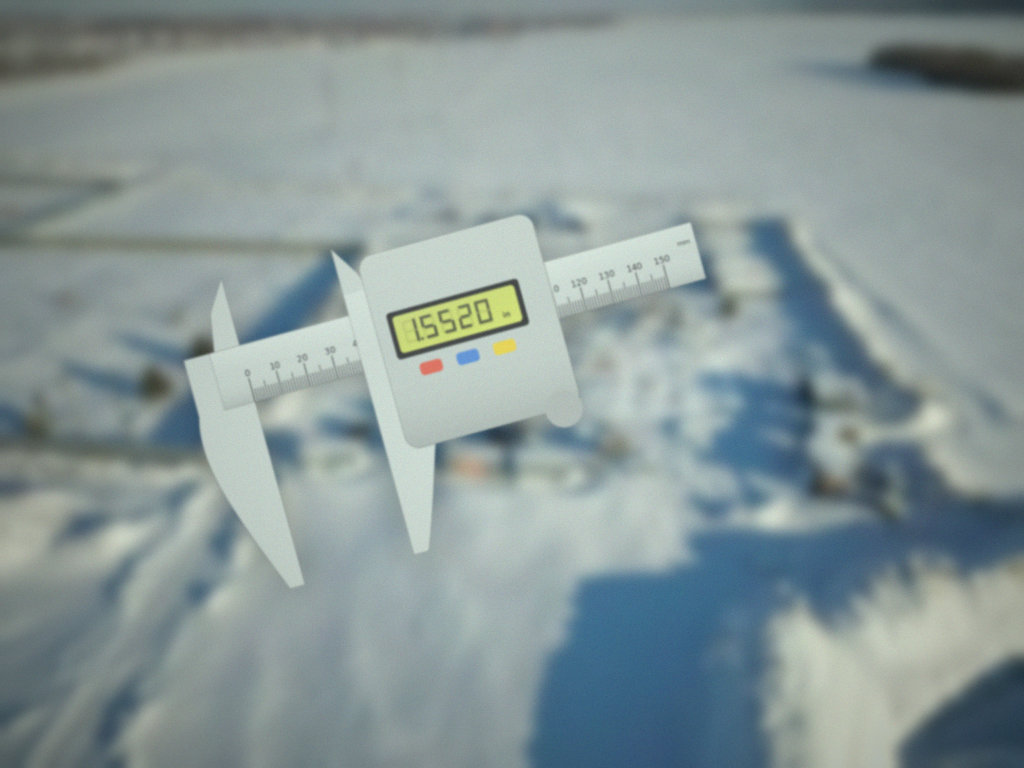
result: 1.5520 in
